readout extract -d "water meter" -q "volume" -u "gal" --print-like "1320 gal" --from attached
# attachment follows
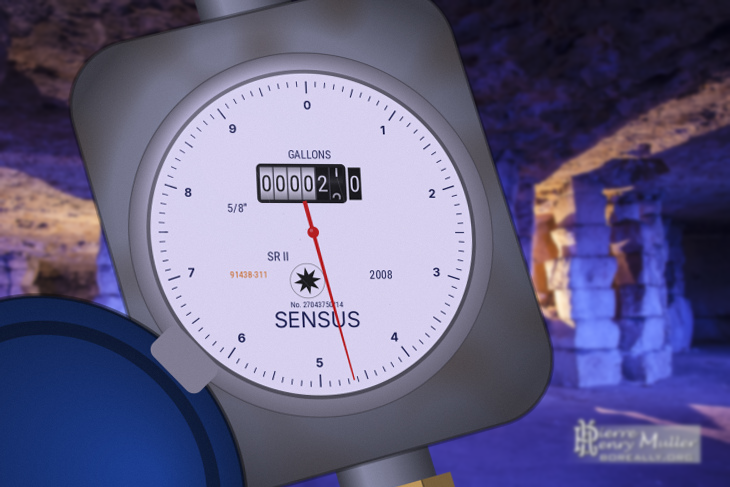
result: 214.6 gal
